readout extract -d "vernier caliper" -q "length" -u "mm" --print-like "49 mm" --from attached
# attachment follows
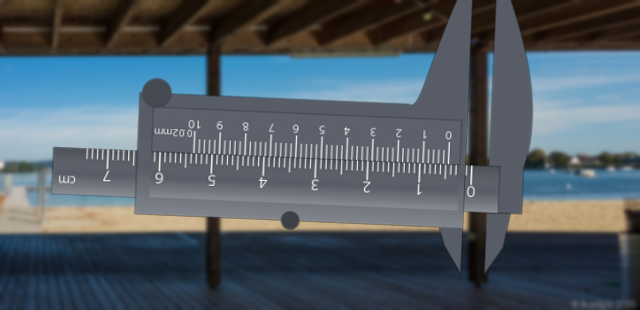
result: 4.5 mm
